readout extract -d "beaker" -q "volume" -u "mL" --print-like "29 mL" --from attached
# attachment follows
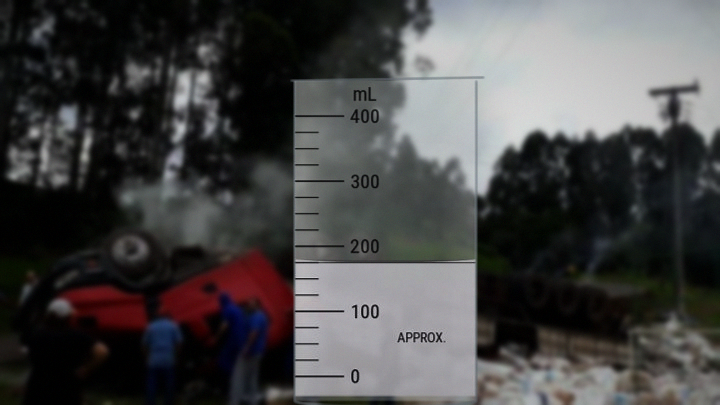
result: 175 mL
